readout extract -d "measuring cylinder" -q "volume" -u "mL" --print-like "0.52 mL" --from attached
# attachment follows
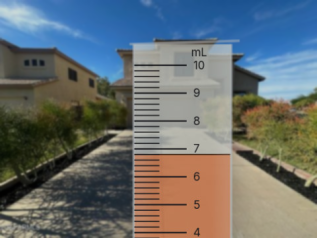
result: 6.8 mL
